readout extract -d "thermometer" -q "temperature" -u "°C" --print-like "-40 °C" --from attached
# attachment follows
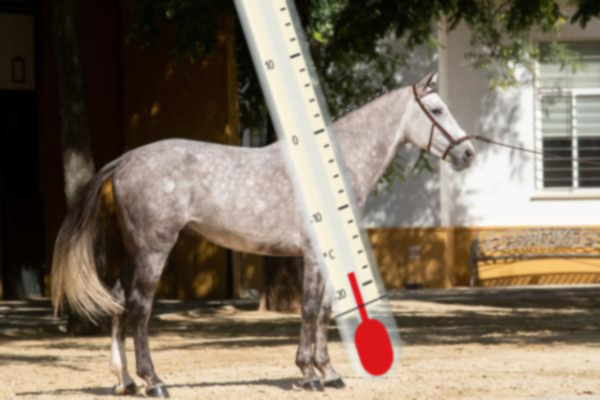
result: -18 °C
